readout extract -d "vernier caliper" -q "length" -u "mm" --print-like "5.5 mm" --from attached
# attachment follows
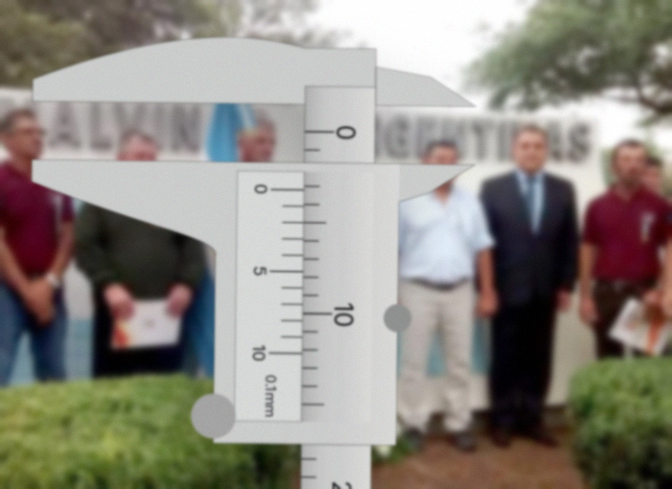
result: 3.2 mm
